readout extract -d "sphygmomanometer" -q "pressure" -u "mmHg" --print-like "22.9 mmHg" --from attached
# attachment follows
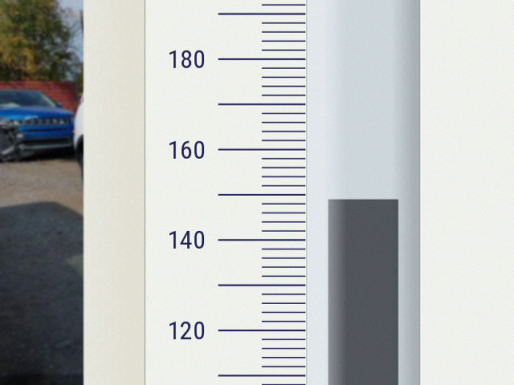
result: 149 mmHg
